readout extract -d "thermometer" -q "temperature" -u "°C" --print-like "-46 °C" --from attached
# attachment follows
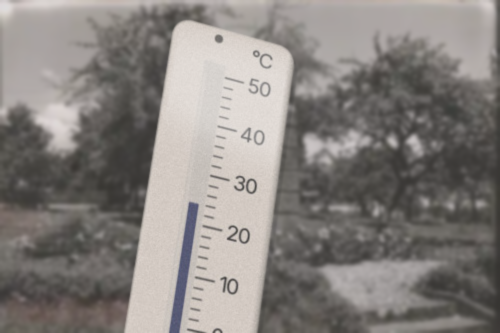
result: 24 °C
